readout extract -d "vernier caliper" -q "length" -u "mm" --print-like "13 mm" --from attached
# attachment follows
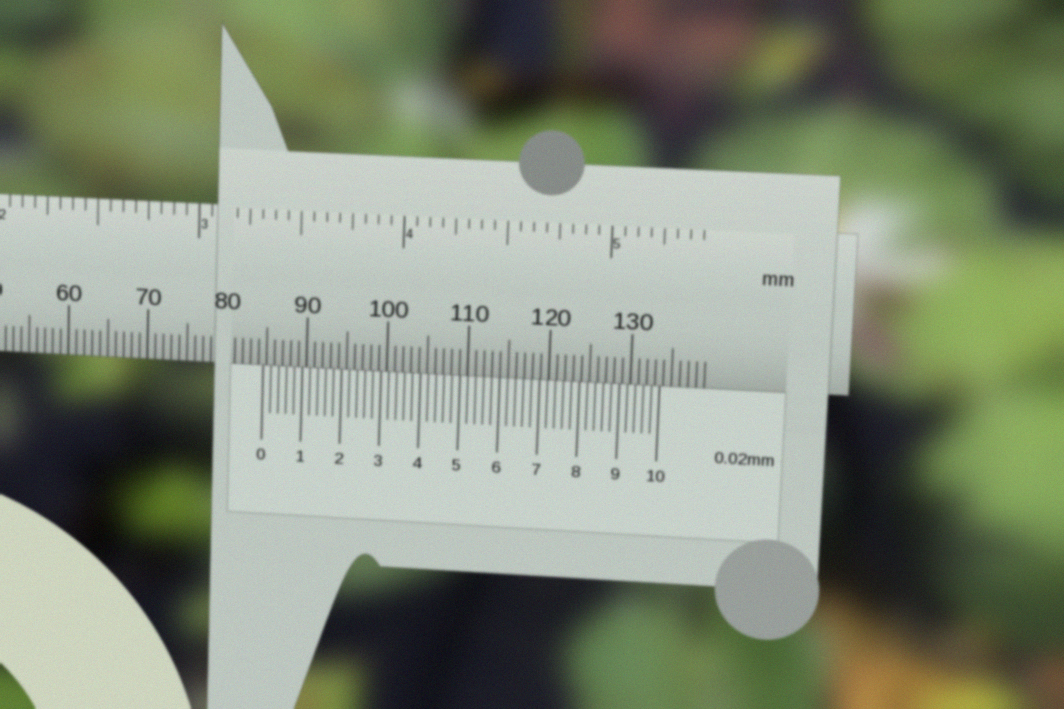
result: 84.6 mm
